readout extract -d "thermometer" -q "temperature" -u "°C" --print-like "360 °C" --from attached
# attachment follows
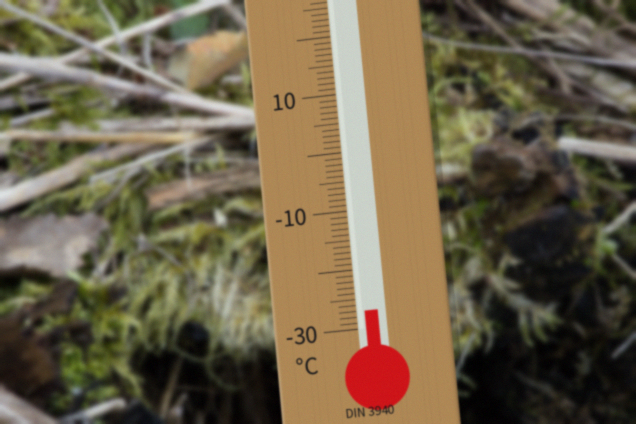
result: -27 °C
